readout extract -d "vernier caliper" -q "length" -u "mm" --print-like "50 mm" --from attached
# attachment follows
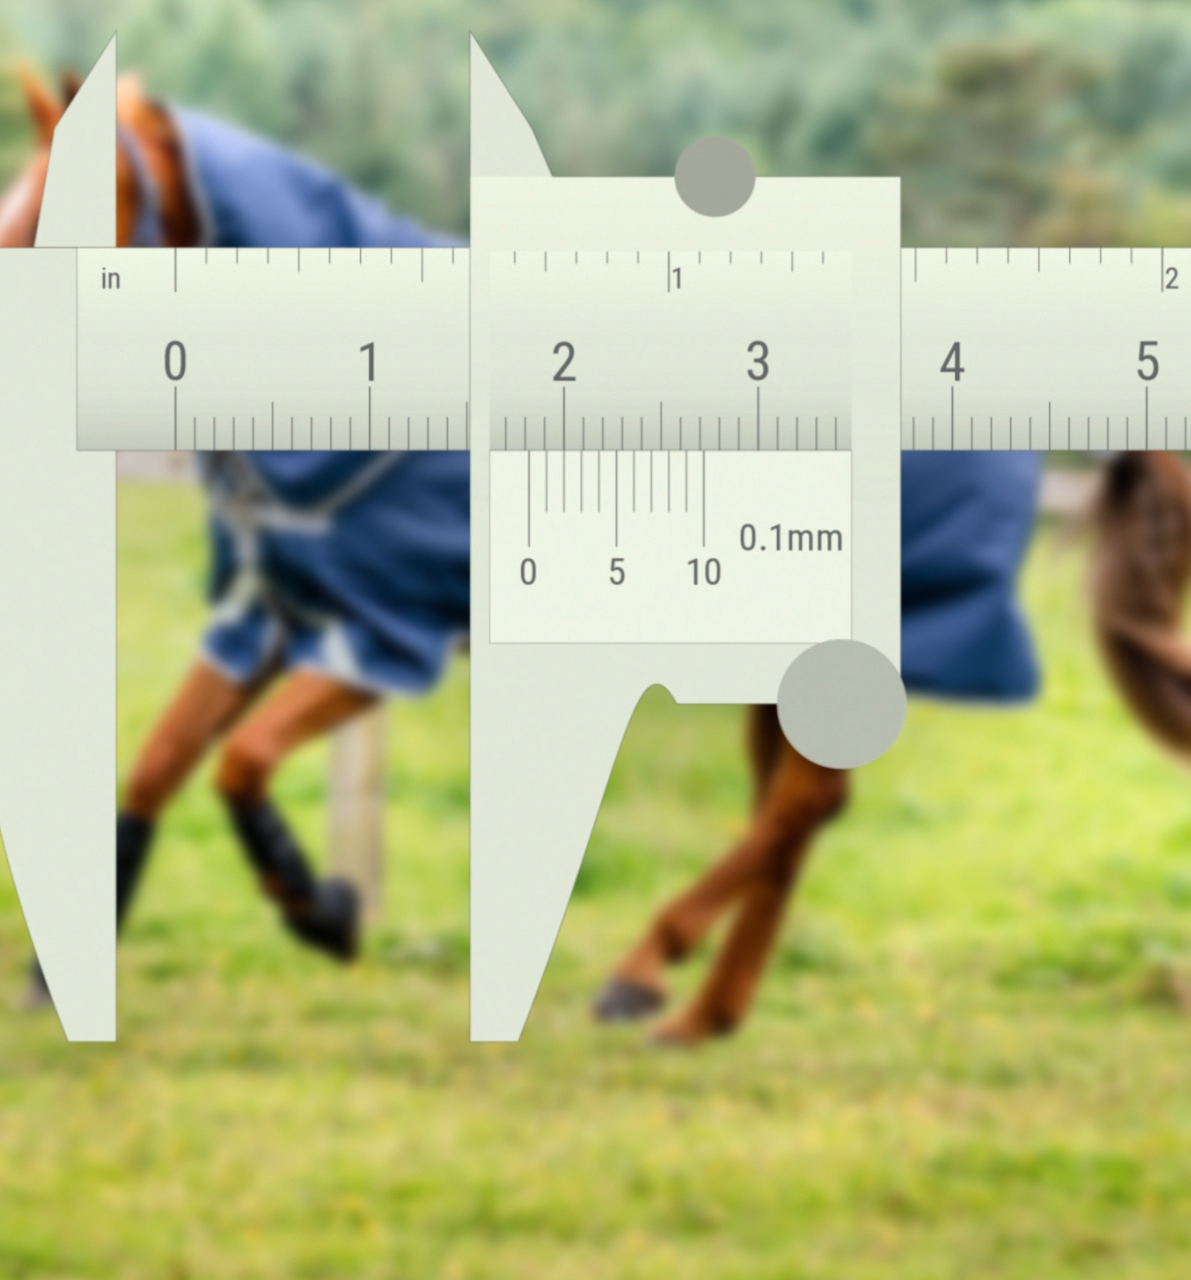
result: 18.2 mm
